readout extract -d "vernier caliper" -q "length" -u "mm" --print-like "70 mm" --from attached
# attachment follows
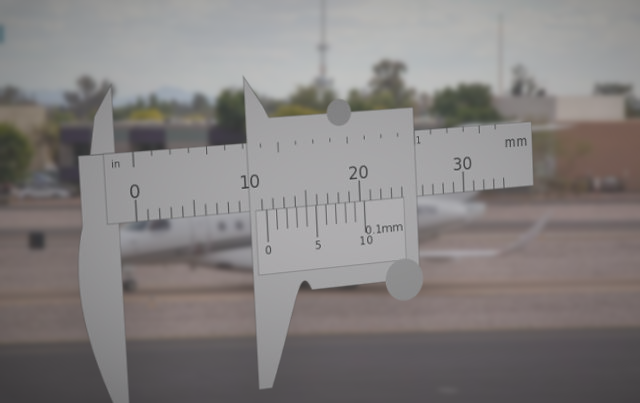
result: 11.4 mm
